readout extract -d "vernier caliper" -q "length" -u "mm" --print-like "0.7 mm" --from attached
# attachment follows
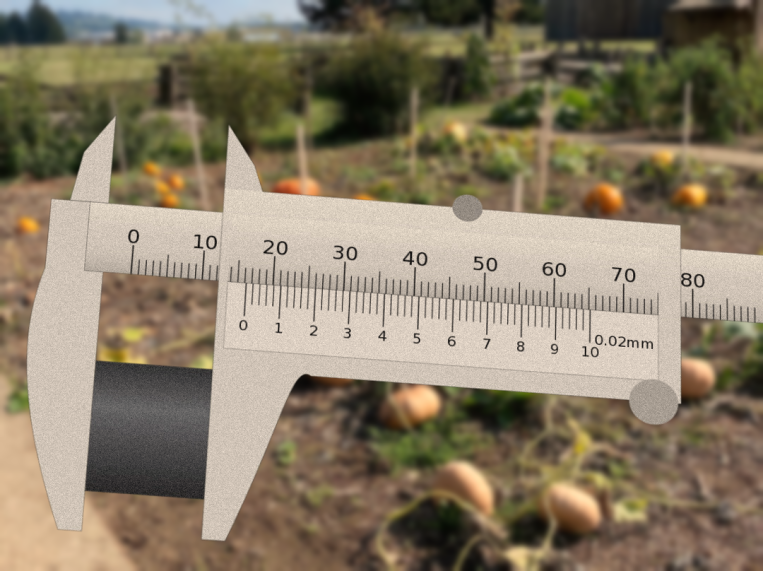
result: 16.2 mm
